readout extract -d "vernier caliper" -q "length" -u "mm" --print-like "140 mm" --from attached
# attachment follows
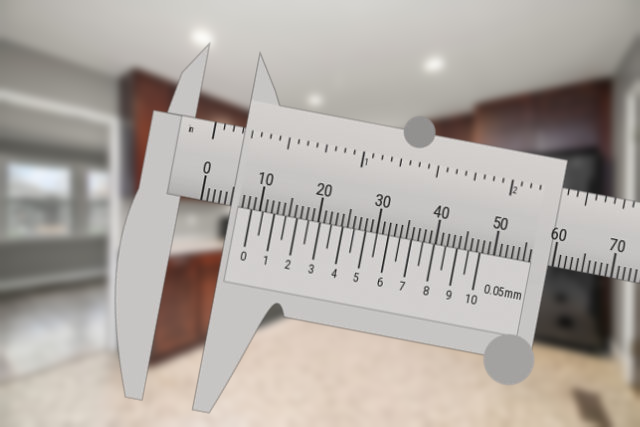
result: 8.6 mm
